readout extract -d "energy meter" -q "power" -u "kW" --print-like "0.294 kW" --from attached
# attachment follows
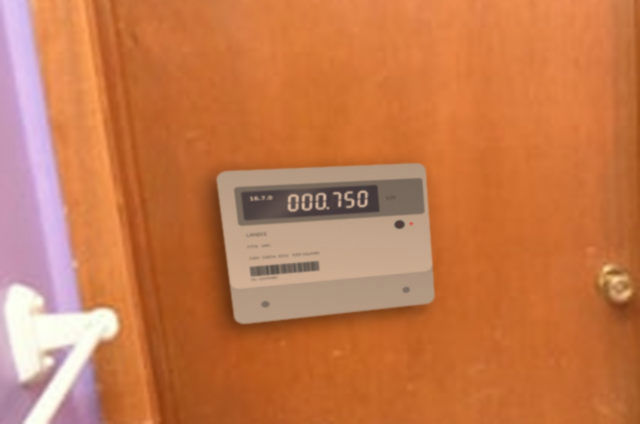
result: 0.750 kW
